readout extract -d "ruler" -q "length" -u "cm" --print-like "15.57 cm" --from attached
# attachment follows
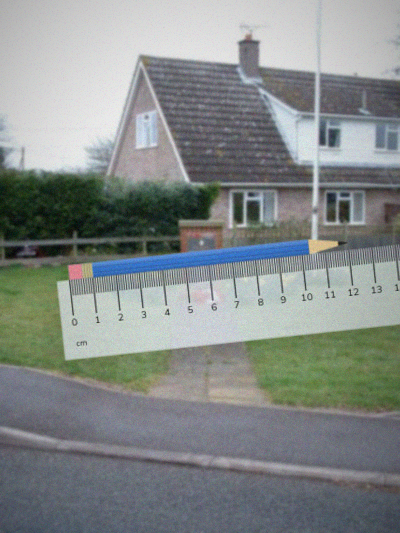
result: 12 cm
